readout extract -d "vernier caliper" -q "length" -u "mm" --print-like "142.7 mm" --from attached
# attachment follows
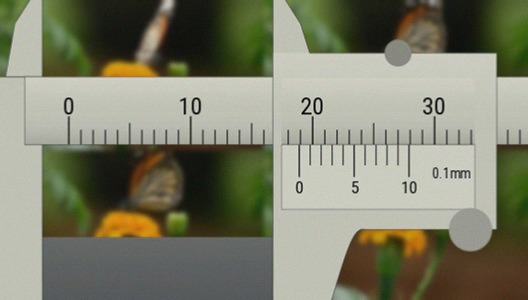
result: 18.9 mm
